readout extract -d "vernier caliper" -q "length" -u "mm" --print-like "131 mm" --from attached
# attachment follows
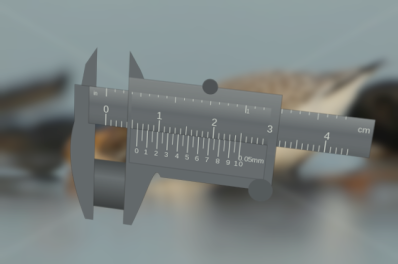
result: 6.0 mm
